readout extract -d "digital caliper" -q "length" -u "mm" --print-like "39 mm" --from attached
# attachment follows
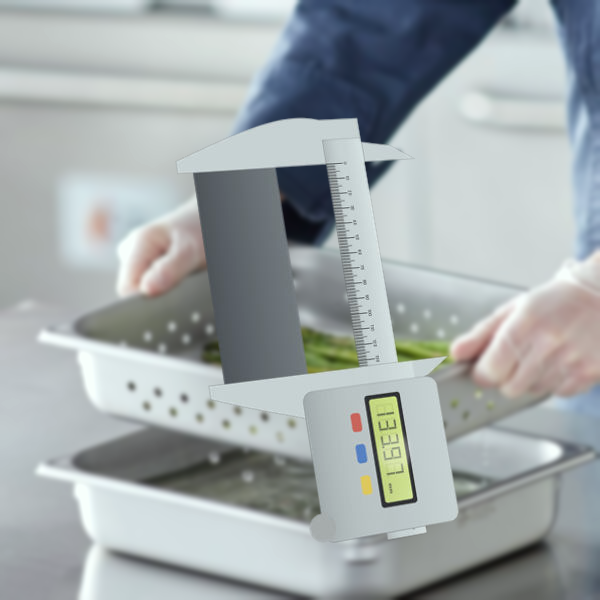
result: 133.97 mm
